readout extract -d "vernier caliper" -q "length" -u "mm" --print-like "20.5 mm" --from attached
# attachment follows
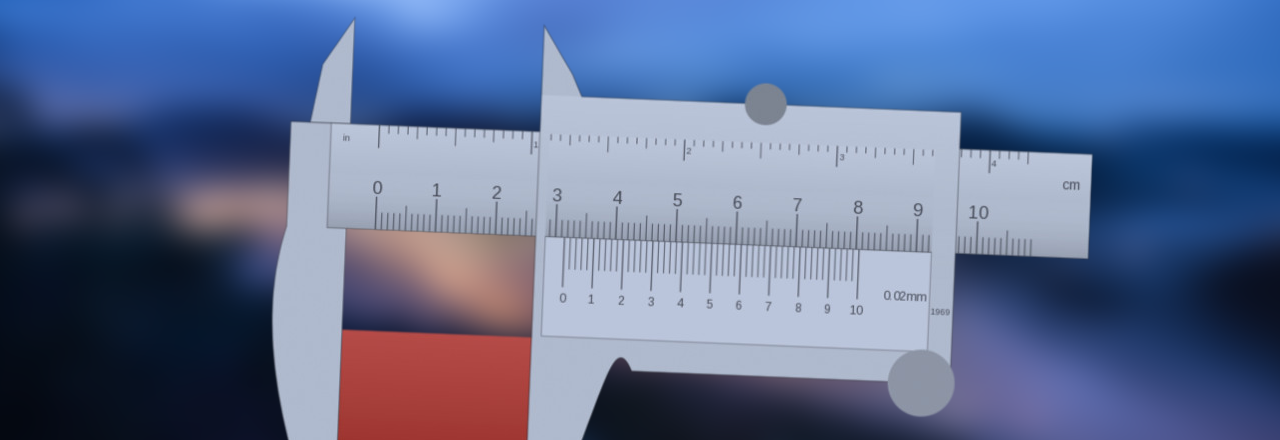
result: 31.5 mm
